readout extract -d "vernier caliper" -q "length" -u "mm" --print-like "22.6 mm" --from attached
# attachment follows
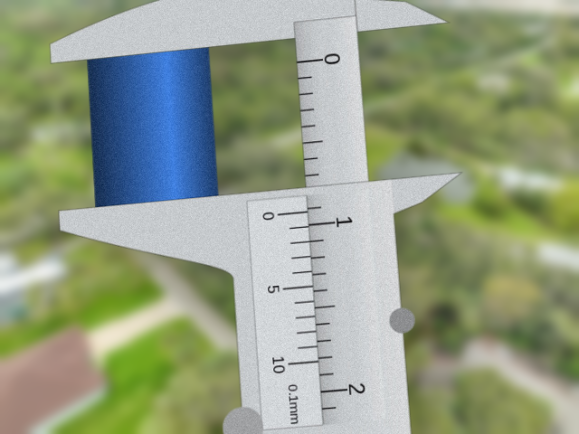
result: 9.2 mm
